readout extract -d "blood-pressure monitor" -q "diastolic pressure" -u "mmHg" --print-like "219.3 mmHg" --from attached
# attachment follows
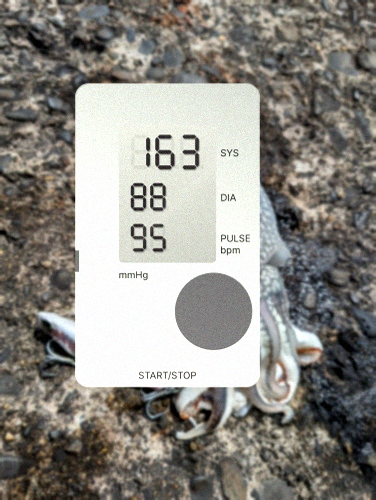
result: 88 mmHg
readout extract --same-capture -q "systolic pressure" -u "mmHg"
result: 163 mmHg
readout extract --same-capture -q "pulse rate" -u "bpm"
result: 95 bpm
